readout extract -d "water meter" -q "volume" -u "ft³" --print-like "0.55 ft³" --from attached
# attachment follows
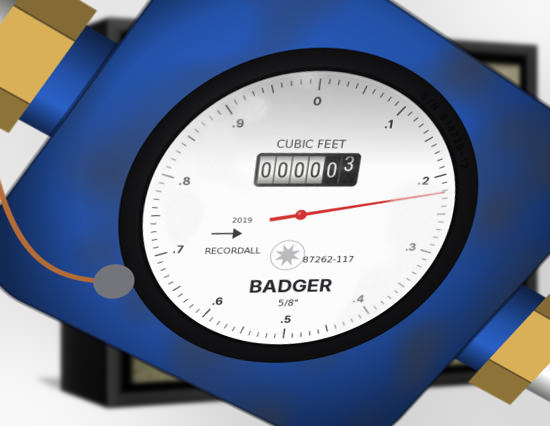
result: 3.22 ft³
